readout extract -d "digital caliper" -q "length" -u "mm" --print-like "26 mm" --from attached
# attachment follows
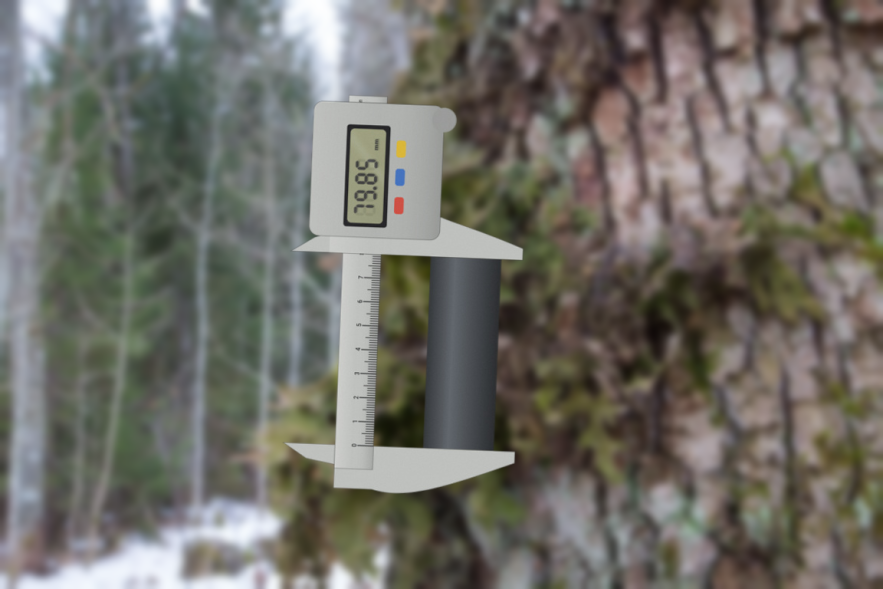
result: 79.85 mm
